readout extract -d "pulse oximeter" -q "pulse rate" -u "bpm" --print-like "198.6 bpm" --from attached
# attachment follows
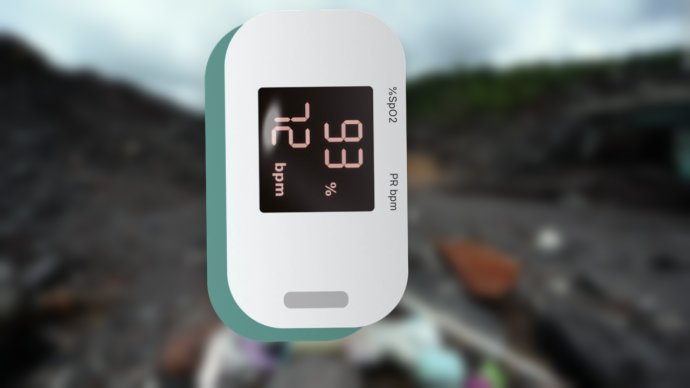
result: 72 bpm
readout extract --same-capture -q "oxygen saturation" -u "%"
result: 93 %
